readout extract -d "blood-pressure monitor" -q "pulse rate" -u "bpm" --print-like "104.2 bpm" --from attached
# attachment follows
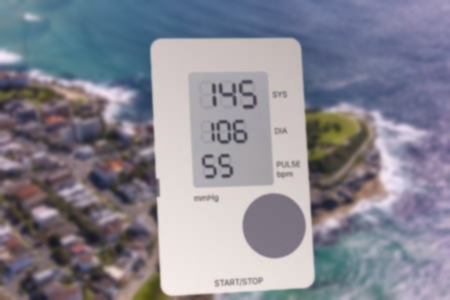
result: 55 bpm
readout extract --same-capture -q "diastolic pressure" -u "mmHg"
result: 106 mmHg
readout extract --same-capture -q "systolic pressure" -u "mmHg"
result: 145 mmHg
